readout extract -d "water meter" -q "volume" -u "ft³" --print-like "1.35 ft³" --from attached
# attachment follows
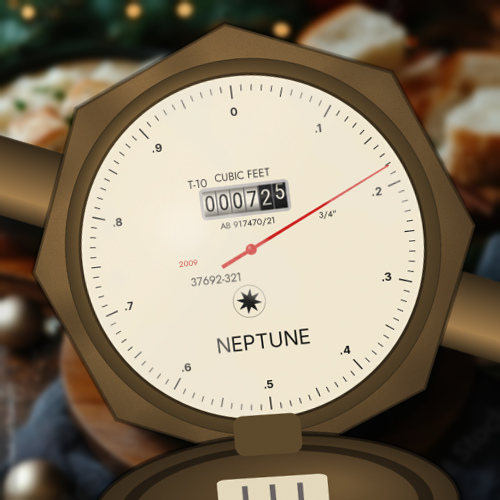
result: 725.18 ft³
